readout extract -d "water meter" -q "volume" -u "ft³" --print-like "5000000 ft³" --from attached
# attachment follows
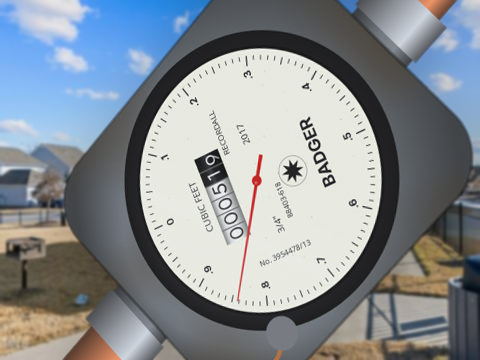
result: 518.84 ft³
